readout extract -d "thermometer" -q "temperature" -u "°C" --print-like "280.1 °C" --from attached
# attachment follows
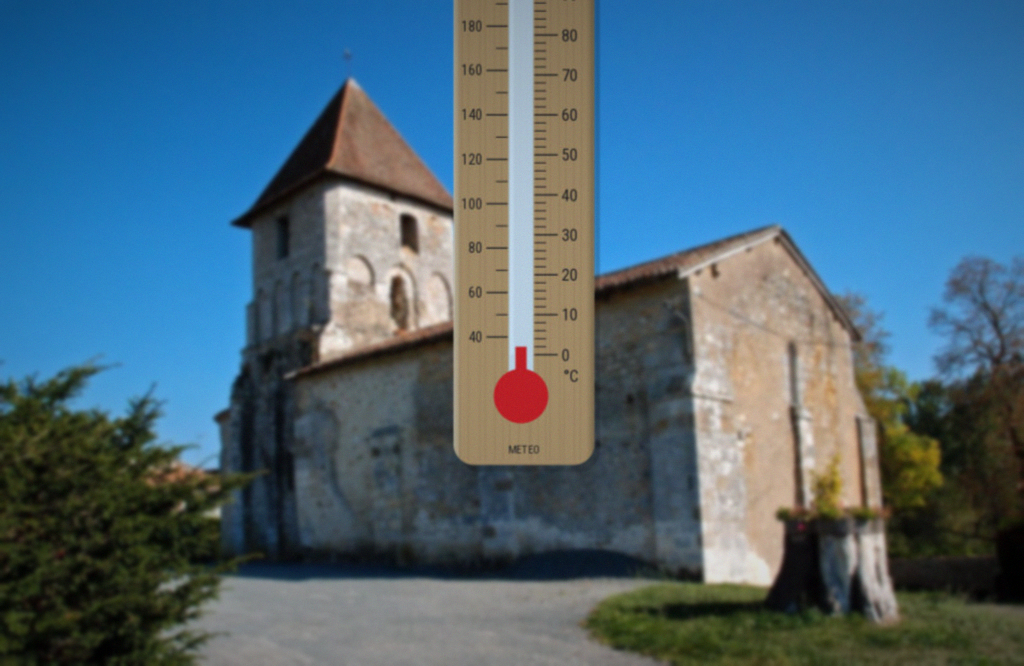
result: 2 °C
